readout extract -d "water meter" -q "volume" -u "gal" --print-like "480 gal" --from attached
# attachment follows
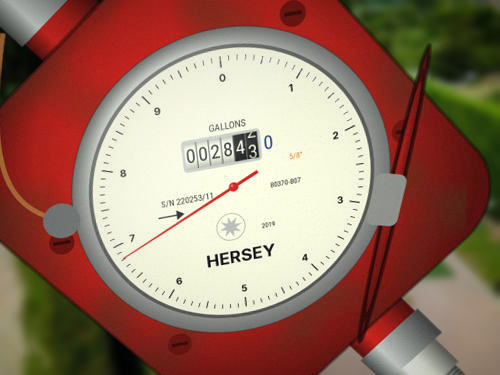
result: 28426.8 gal
